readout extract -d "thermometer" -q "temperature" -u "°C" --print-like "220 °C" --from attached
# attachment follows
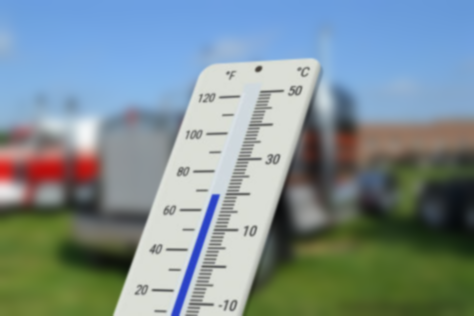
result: 20 °C
